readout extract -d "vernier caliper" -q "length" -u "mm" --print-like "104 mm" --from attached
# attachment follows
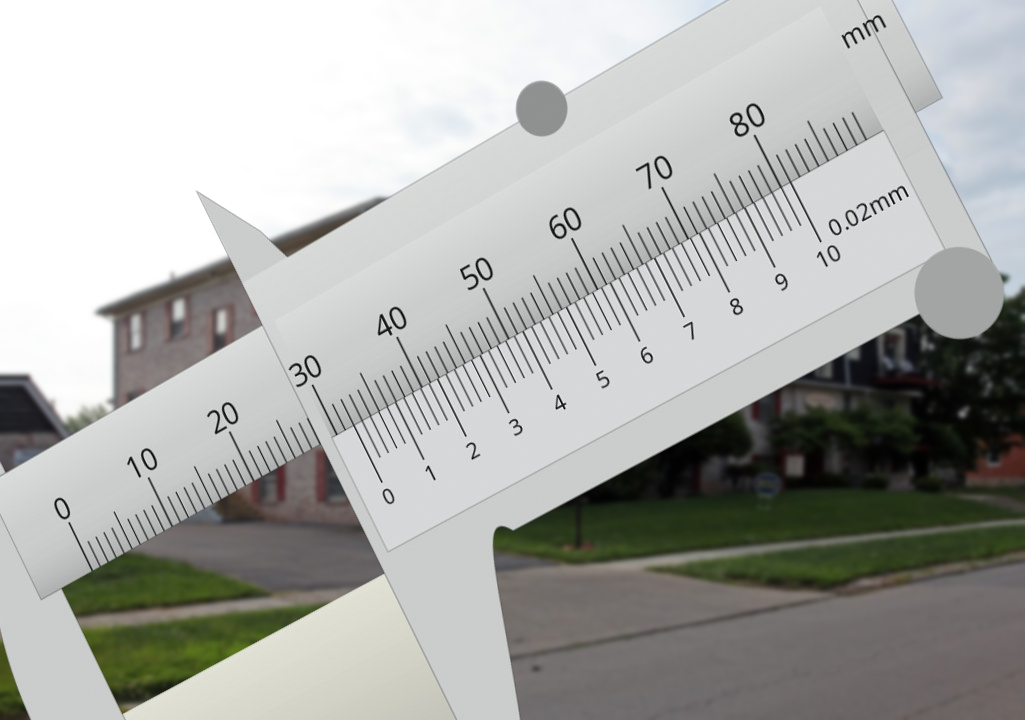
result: 32.0 mm
